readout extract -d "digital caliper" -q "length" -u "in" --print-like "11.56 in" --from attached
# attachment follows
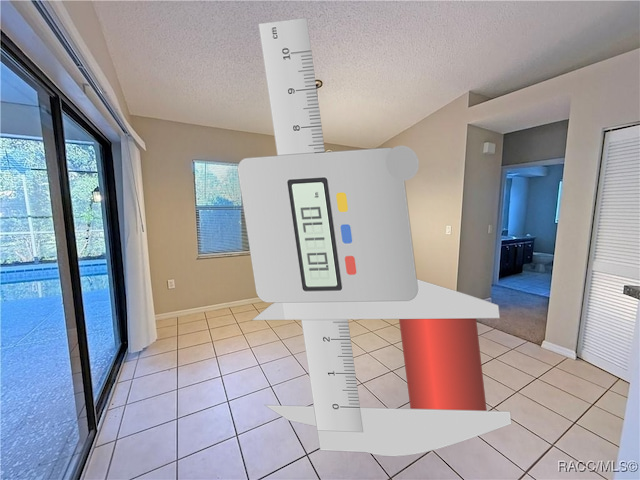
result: 1.0170 in
